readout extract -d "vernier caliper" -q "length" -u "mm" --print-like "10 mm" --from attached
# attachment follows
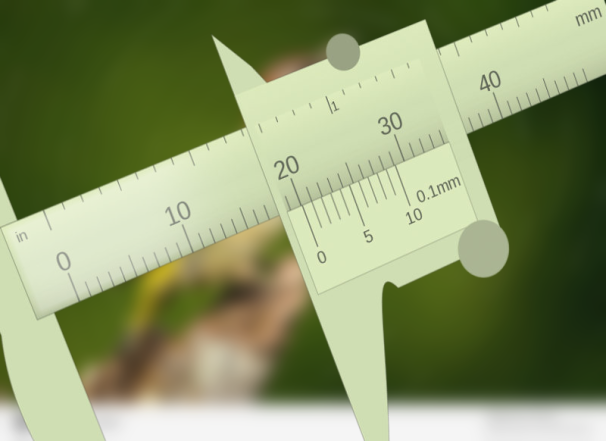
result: 20.1 mm
